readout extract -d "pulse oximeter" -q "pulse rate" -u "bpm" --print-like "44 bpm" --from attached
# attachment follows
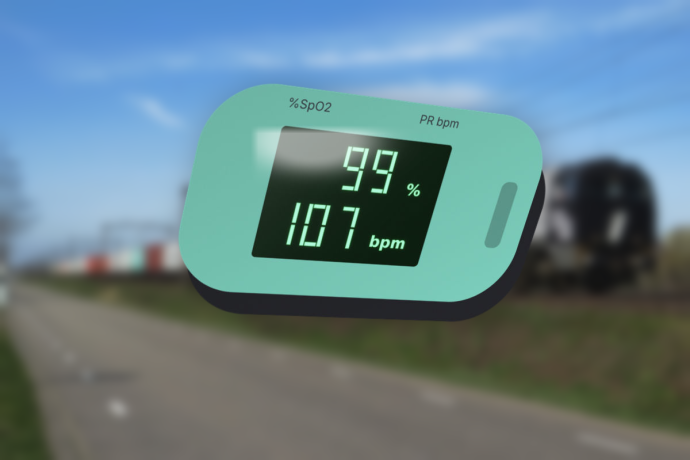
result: 107 bpm
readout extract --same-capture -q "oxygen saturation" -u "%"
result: 99 %
